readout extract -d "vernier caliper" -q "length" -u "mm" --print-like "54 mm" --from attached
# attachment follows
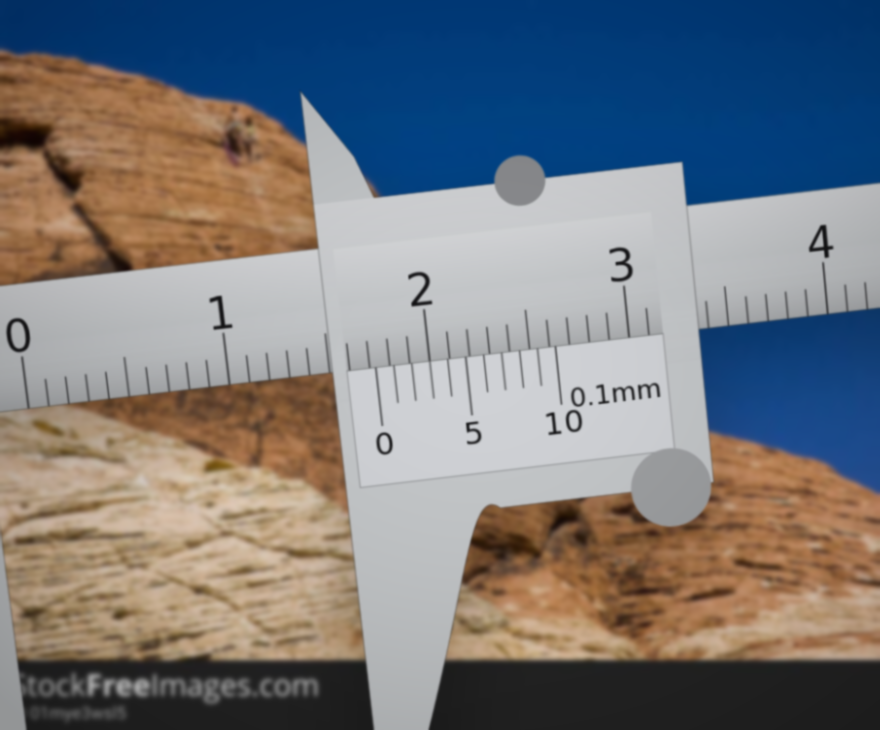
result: 17.3 mm
